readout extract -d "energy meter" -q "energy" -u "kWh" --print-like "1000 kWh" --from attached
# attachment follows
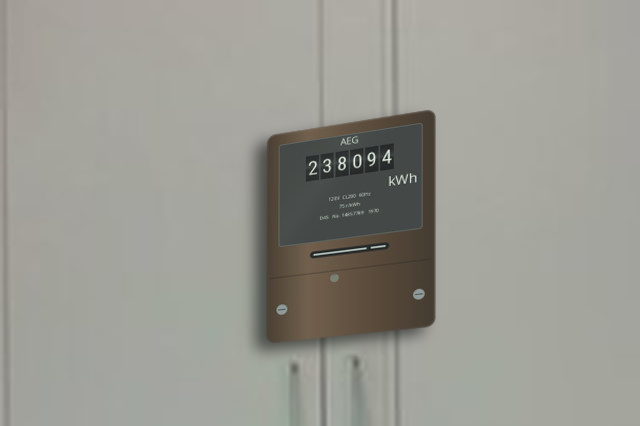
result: 238094 kWh
